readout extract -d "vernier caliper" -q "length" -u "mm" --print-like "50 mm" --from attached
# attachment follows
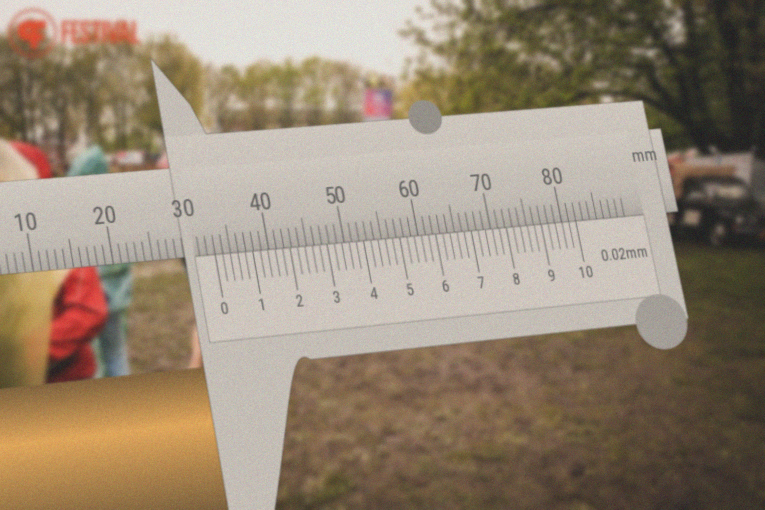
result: 33.0 mm
